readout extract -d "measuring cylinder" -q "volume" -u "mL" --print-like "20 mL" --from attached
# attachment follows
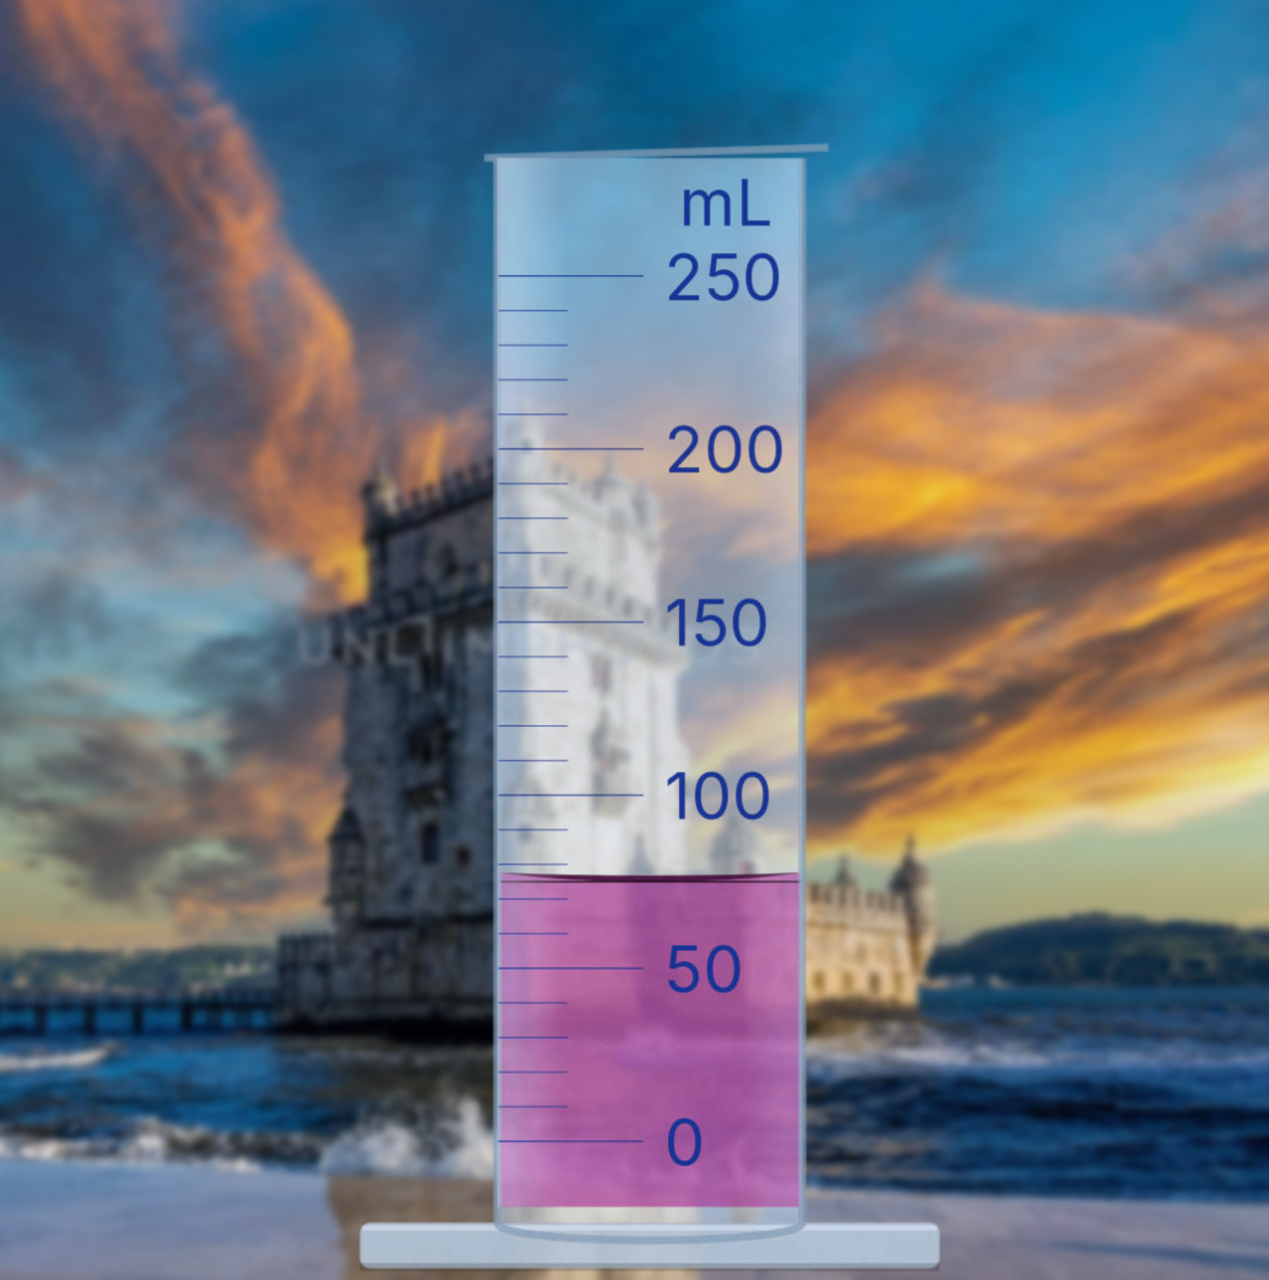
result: 75 mL
